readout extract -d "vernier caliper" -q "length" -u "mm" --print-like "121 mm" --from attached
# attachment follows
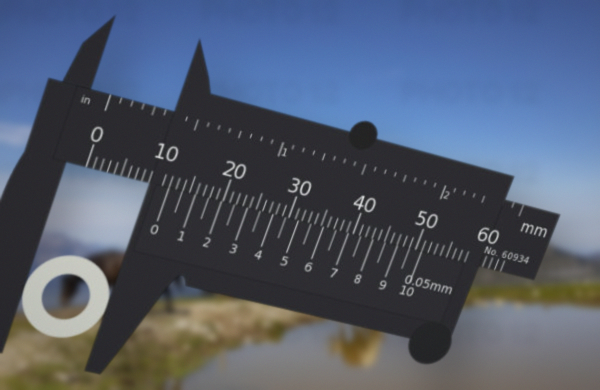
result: 12.0 mm
